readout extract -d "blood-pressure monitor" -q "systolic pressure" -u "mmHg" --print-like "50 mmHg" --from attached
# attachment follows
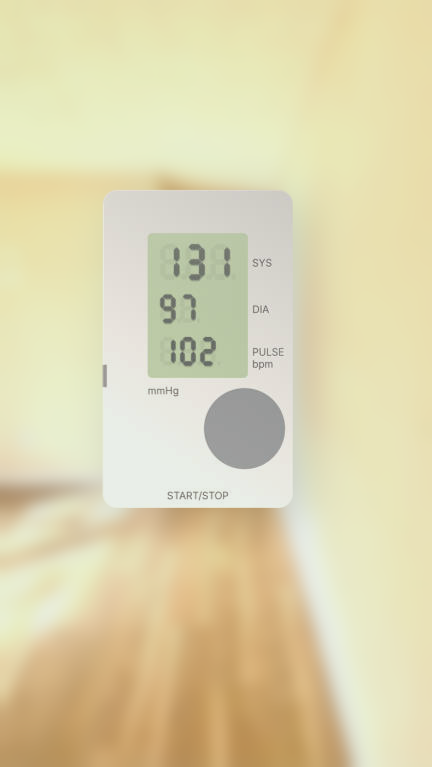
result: 131 mmHg
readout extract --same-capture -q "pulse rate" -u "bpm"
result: 102 bpm
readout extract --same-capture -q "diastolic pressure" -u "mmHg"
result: 97 mmHg
